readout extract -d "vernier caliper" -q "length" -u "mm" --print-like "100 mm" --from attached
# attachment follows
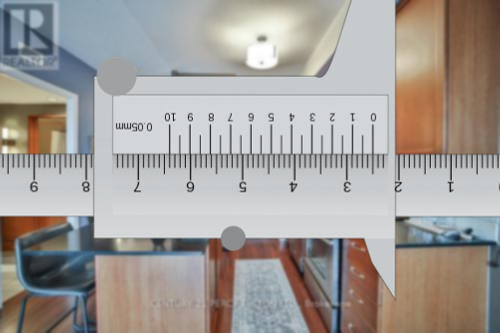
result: 25.0 mm
